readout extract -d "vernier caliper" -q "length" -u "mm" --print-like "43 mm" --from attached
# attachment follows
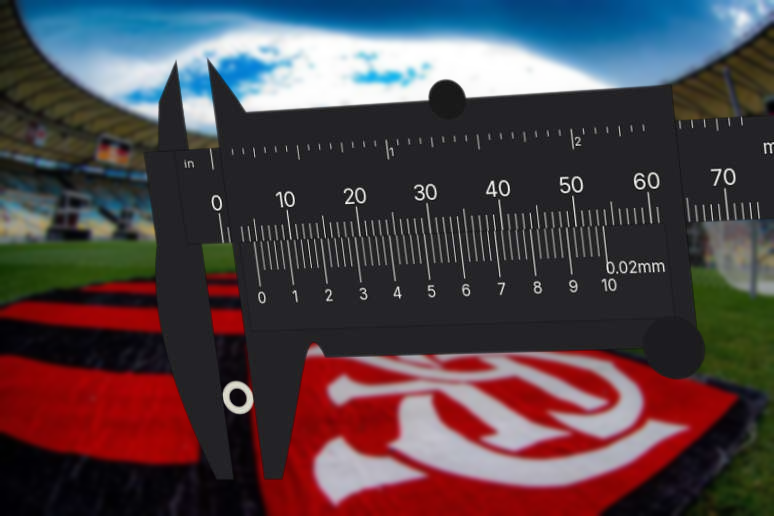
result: 4.6 mm
